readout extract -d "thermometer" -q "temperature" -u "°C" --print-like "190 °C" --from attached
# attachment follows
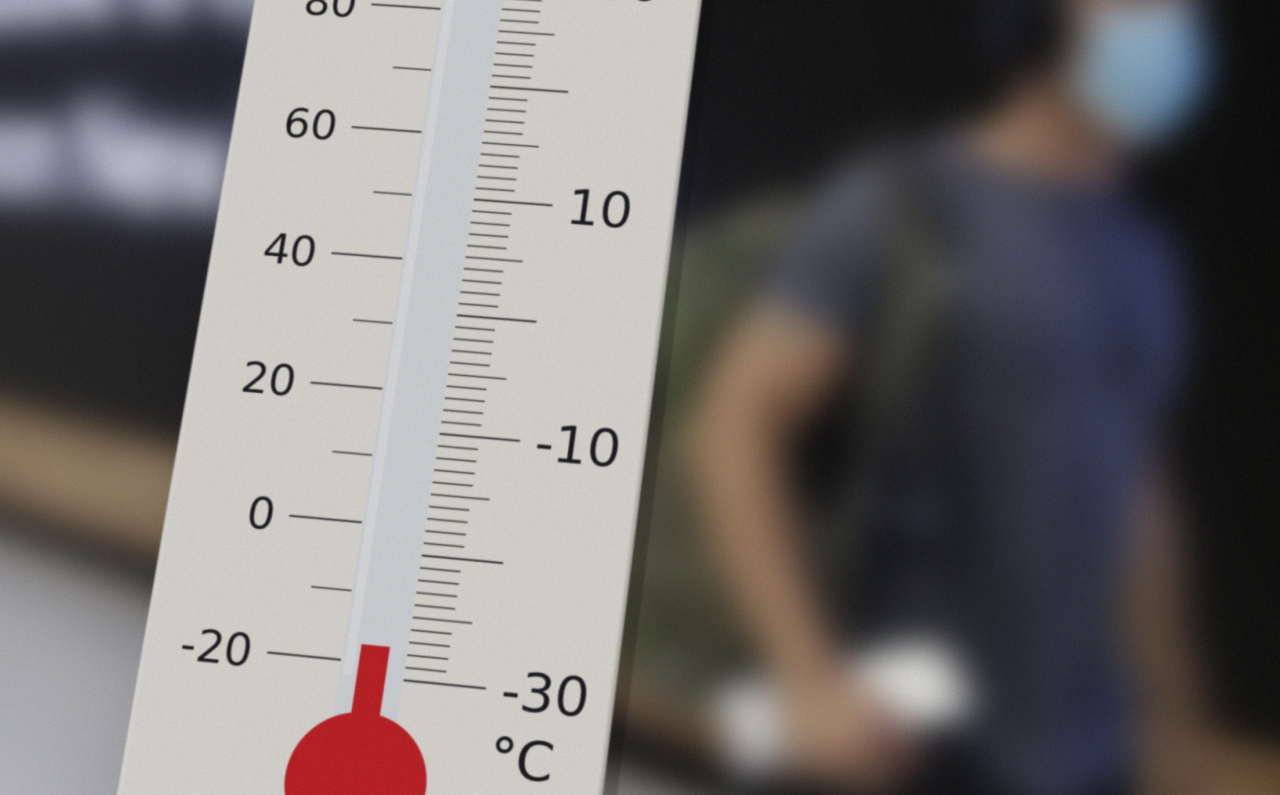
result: -27.5 °C
